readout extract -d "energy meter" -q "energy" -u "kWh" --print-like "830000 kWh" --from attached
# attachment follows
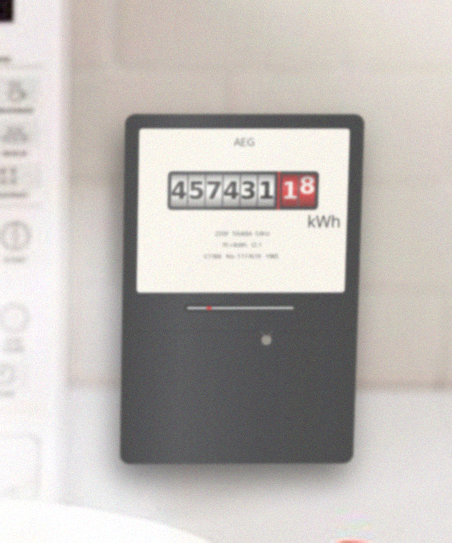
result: 457431.18 kWh
